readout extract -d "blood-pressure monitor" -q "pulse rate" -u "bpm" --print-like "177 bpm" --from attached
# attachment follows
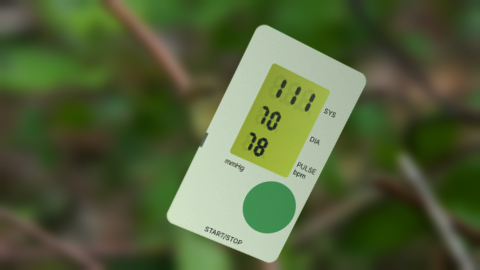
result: 78 bpm
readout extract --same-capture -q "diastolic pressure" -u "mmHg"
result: 70 mmHg
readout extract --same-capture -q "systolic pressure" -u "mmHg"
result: 111 mmHg
